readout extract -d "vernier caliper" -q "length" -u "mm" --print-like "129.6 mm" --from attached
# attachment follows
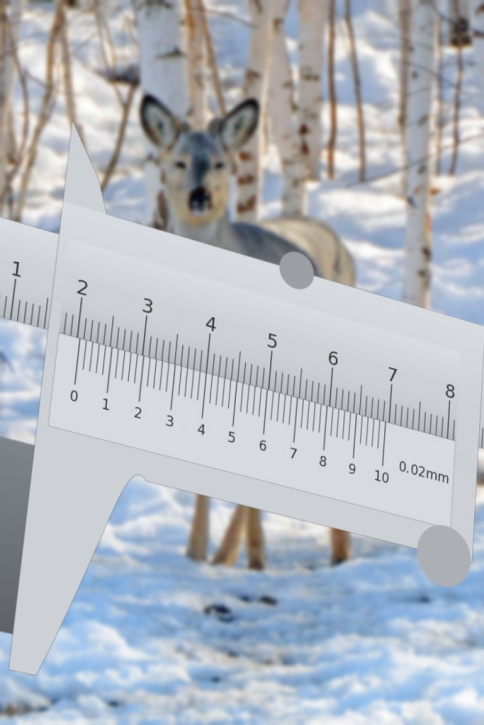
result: 20.4 mm
